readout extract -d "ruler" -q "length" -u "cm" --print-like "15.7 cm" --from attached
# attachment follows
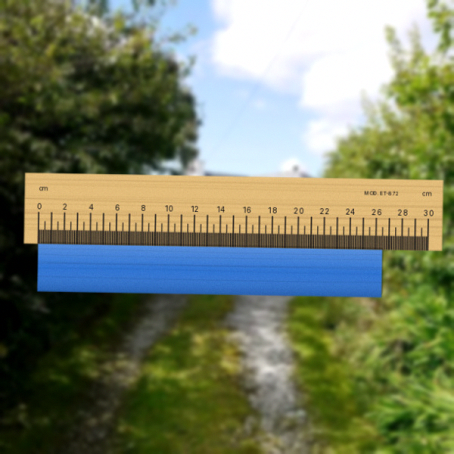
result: 26.5 cm
